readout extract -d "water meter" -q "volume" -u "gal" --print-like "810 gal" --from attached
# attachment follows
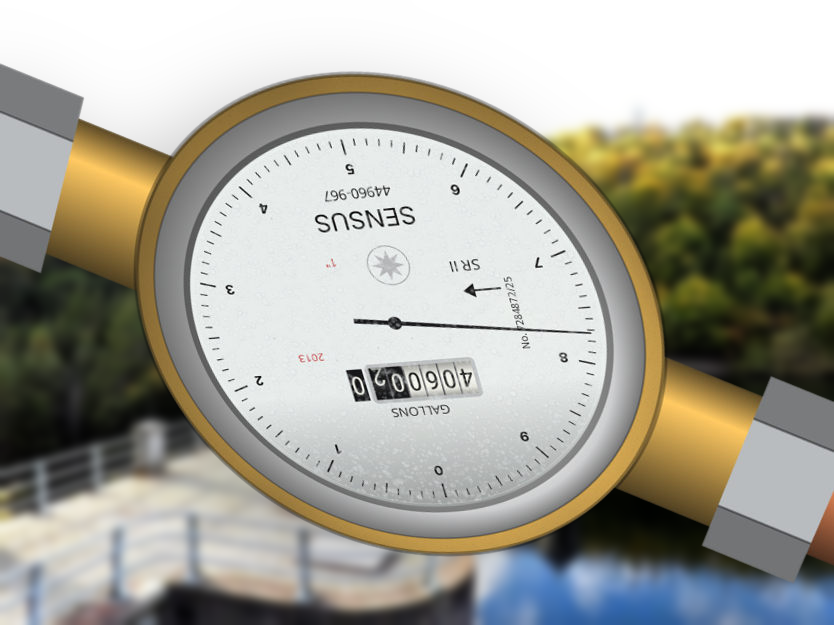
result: 4060017.7 gal
